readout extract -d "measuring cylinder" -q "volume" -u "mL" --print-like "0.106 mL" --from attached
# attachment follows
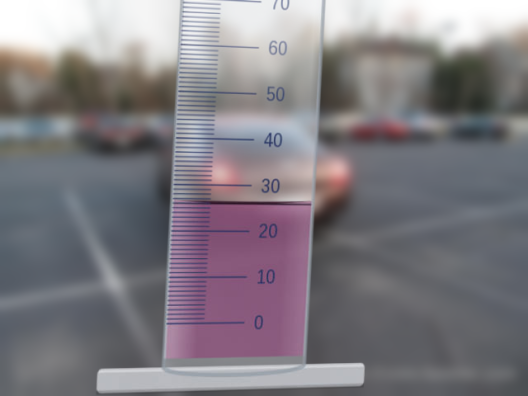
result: 26 mL
